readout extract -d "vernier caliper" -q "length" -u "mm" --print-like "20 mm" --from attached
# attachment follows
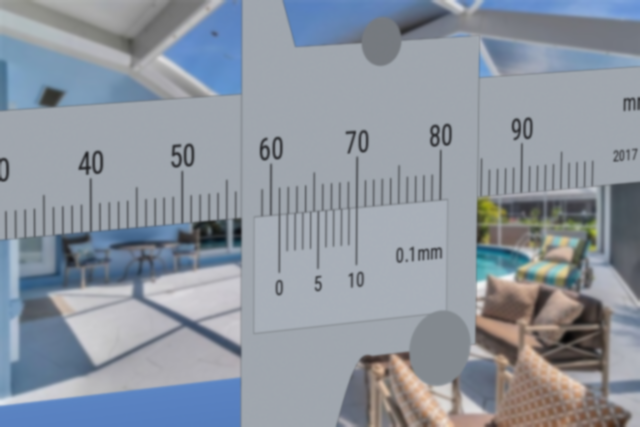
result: 61.0 mm
